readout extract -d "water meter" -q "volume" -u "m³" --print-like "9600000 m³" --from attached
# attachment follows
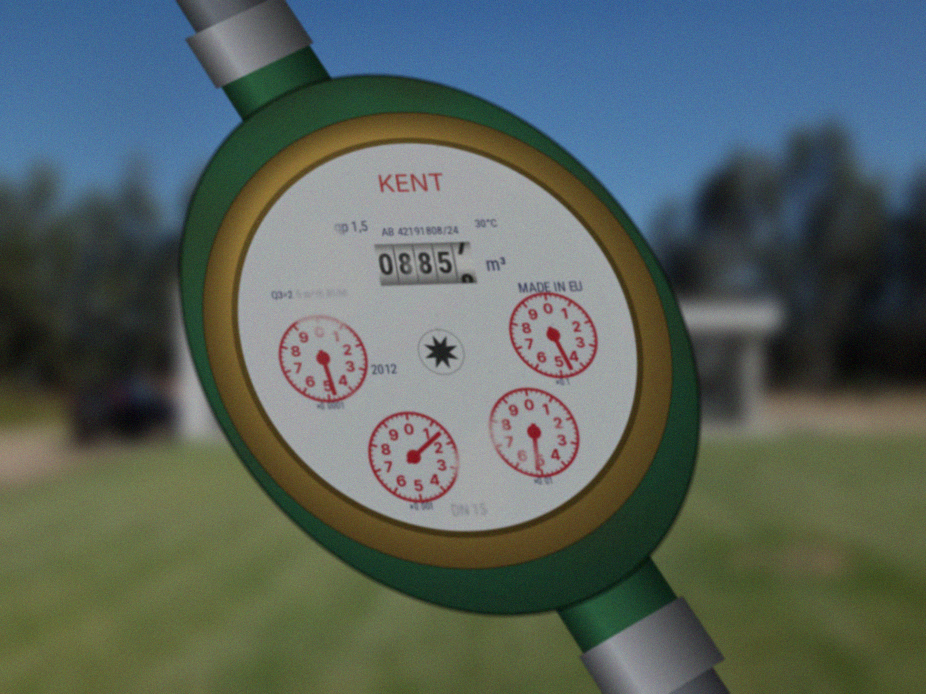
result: 8857.4514 m³
